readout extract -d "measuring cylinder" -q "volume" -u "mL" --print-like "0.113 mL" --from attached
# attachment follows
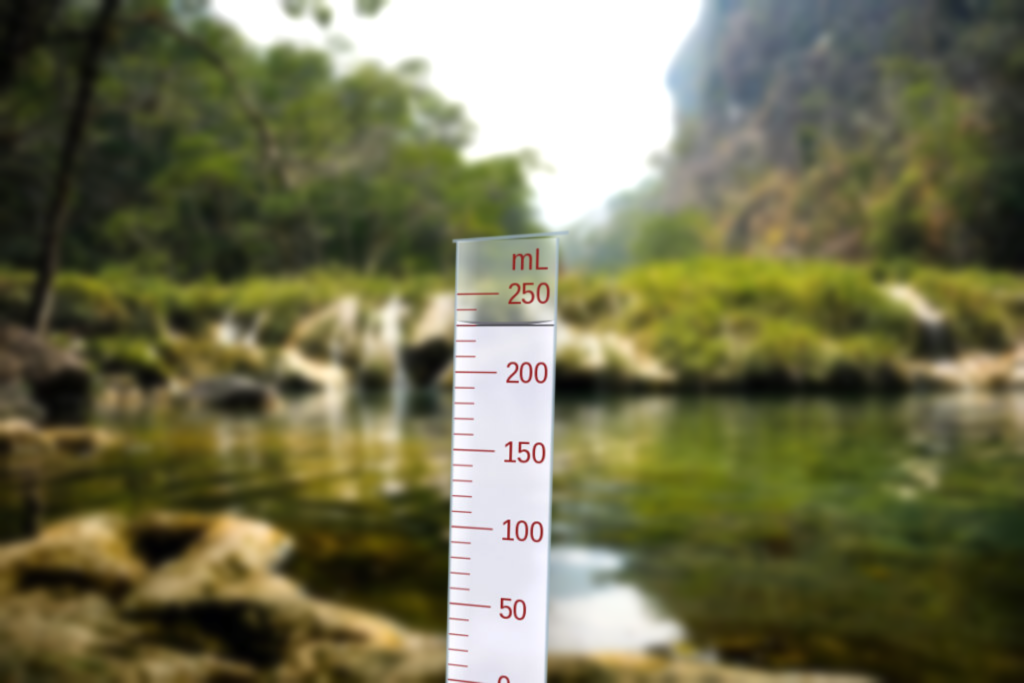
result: 230 mL
